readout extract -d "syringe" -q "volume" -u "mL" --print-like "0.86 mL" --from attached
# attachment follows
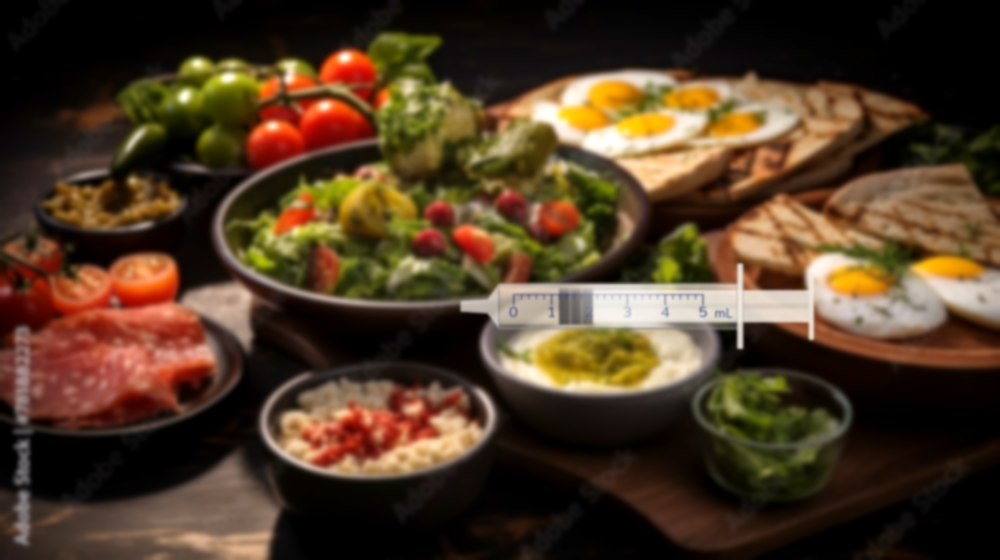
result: 1.2 mL
